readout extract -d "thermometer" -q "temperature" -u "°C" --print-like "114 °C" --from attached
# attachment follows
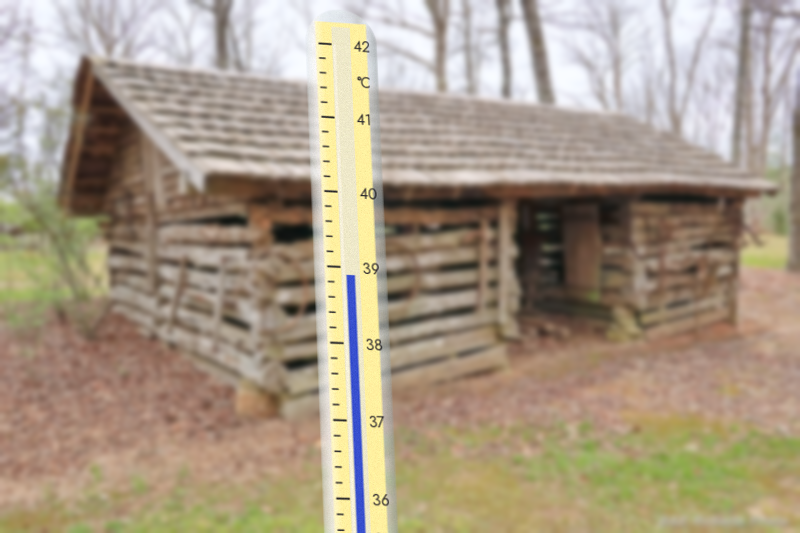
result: 38.9 °C
